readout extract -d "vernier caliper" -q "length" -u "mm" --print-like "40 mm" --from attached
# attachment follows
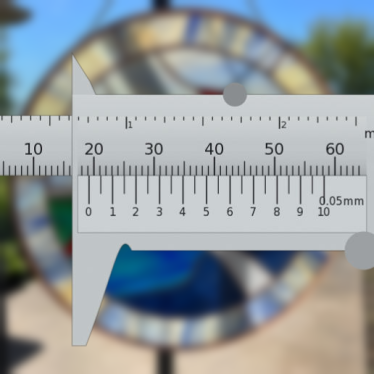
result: 19.2 mm
